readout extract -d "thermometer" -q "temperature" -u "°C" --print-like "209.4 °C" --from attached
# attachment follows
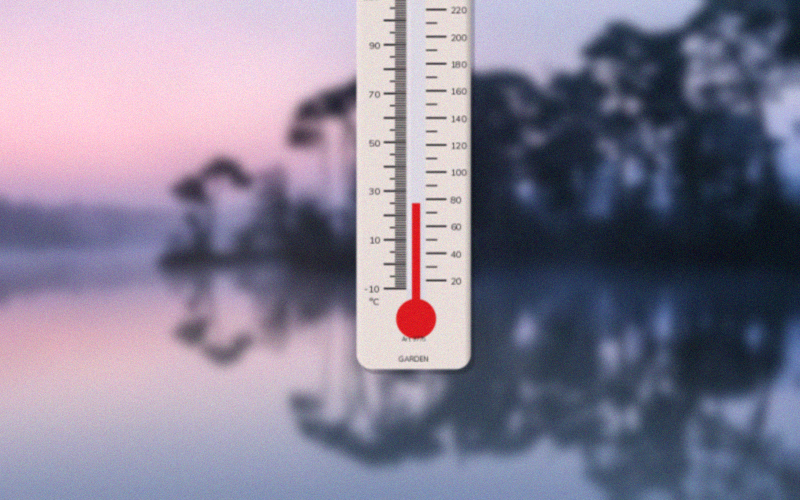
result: 25 °C
